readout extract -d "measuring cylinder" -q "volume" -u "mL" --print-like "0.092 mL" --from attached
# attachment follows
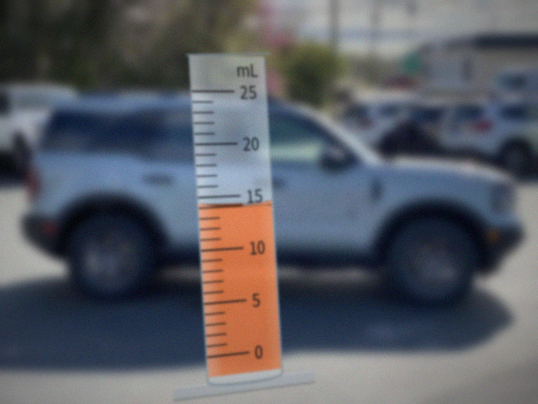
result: 14 mL
